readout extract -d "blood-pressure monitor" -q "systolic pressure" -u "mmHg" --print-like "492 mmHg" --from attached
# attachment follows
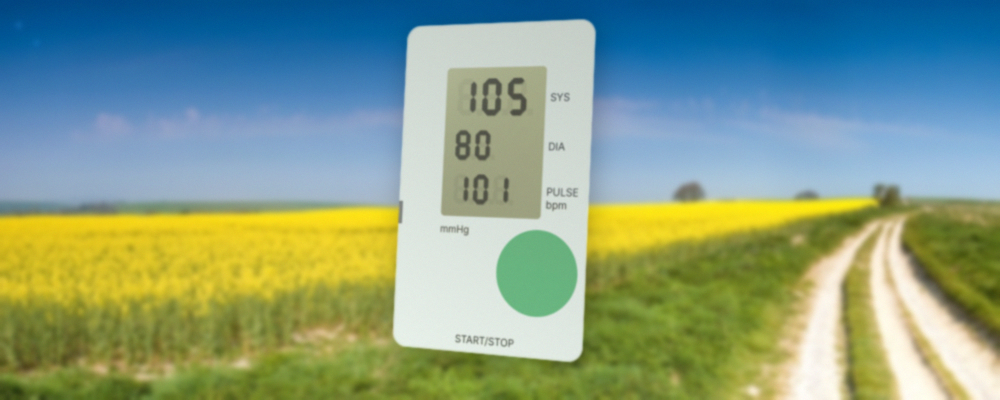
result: 105 mmHg
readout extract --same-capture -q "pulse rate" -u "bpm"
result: 101 bpm
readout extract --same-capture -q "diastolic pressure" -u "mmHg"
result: 80 mmHg
